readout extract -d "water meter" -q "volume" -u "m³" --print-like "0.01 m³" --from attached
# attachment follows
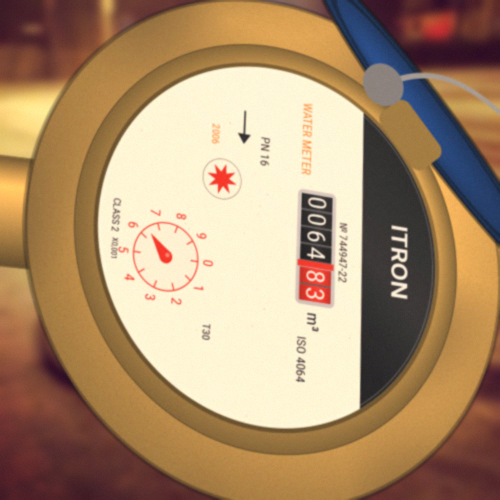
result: 64.836 m³
